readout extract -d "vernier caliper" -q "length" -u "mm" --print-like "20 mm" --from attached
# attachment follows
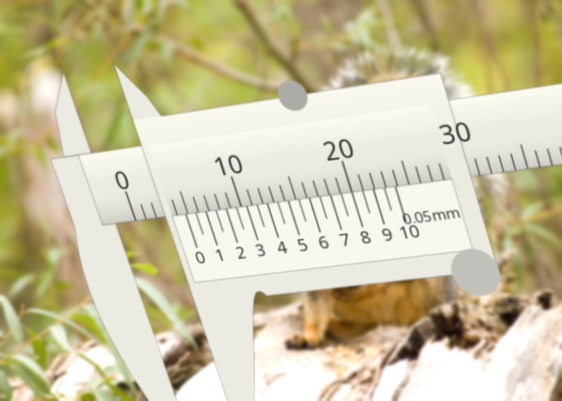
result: 4.8 mm
